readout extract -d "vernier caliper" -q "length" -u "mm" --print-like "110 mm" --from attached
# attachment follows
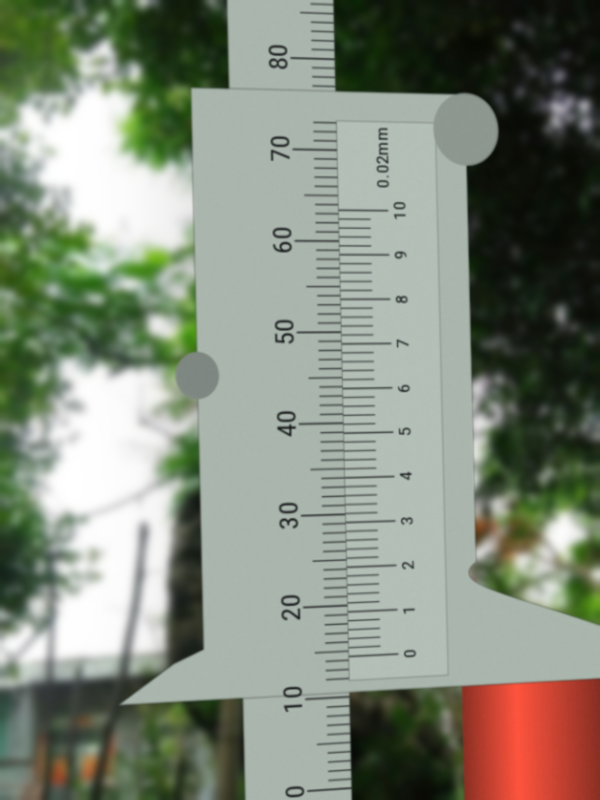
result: 14.4 mm
